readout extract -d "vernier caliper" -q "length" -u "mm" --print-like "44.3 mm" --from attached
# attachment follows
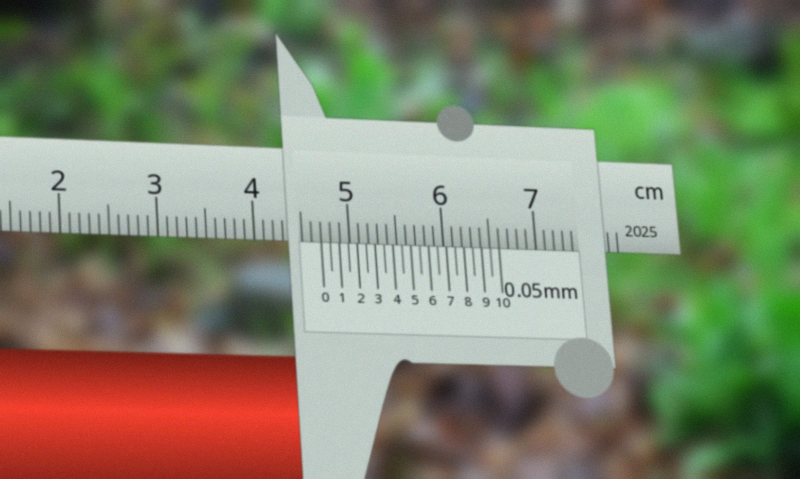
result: 47.0 mm
